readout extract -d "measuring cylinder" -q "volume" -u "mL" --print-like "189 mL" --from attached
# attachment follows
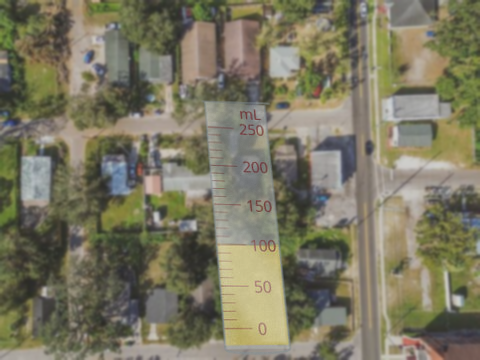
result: 100 mL
